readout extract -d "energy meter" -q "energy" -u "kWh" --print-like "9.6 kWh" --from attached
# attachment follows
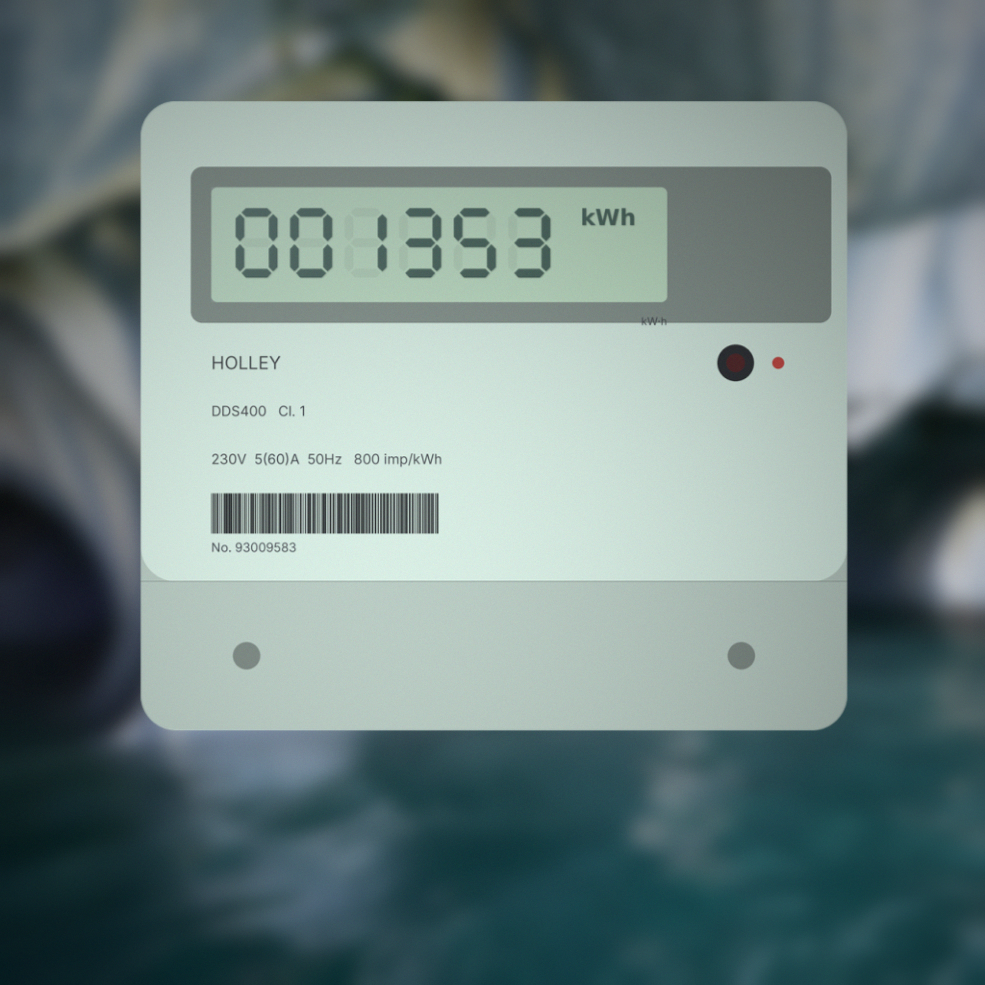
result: 1353 kWh
